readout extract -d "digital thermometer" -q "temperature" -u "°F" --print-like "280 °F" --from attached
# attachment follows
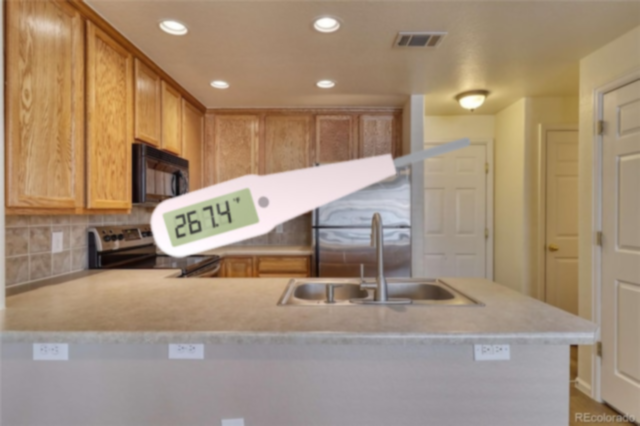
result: 267.4 °F
